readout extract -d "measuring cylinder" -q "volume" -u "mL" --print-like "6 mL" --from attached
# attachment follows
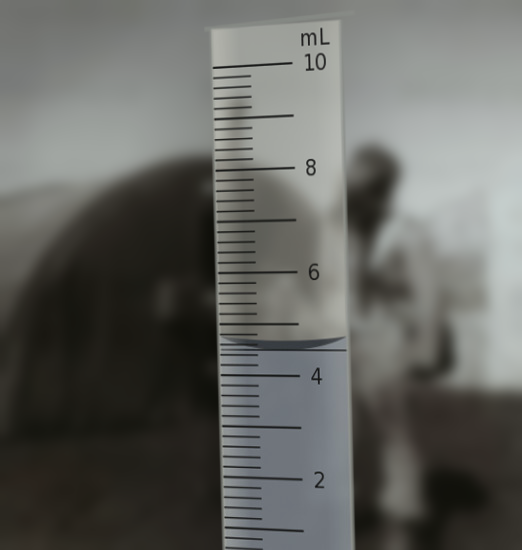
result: 4.5 mL
